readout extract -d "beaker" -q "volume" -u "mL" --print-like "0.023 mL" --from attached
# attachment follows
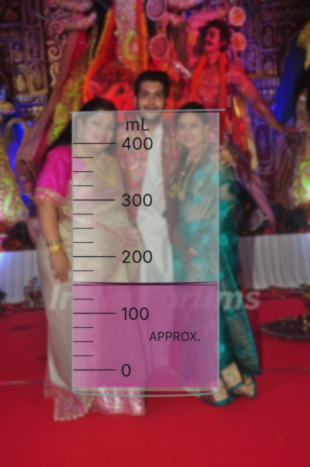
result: 150 mL
